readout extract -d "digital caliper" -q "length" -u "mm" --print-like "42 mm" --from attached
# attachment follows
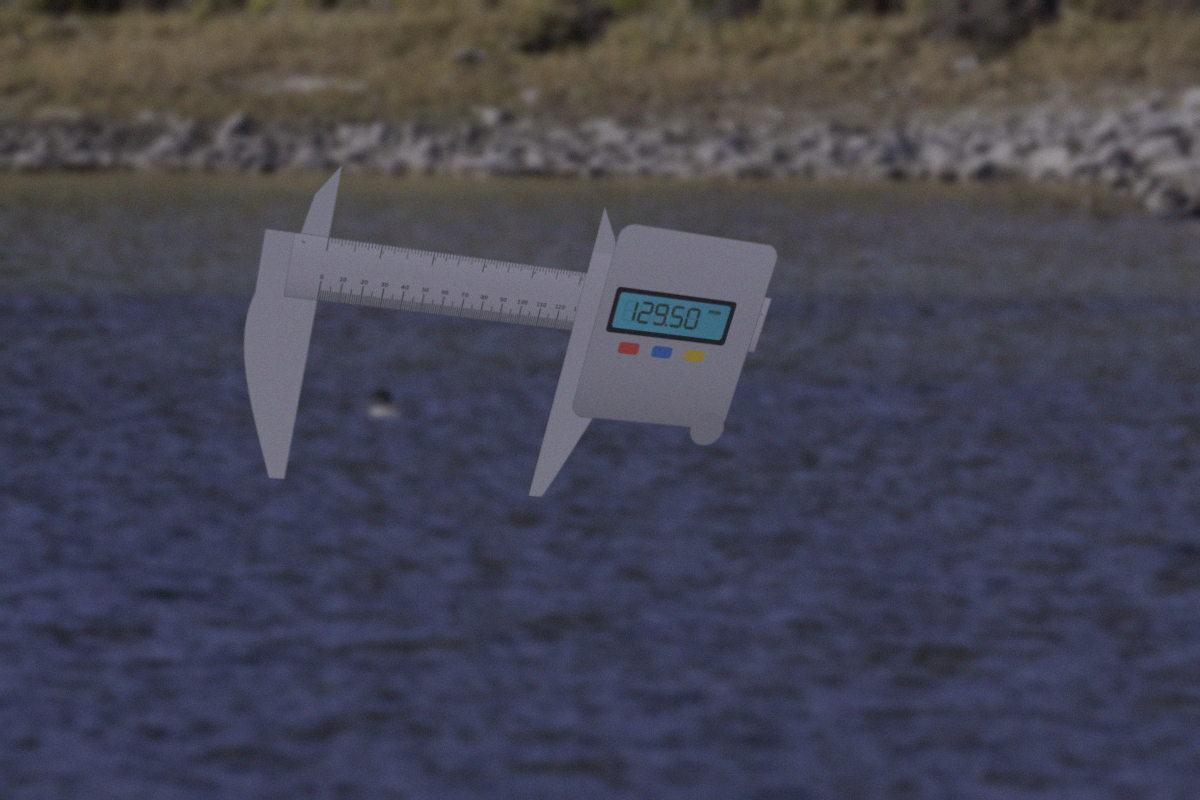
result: 129.50 mm
